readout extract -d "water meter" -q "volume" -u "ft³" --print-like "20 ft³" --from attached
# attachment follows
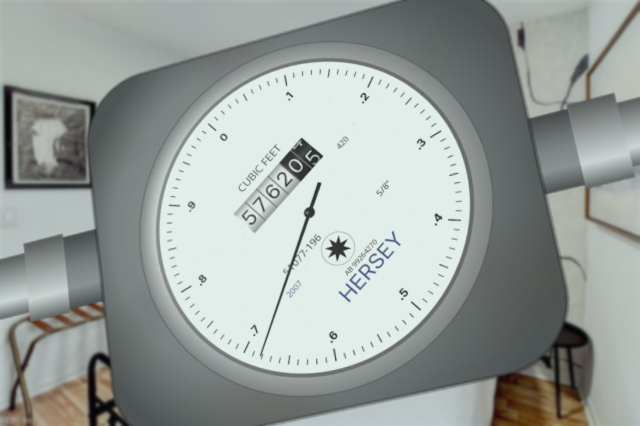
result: 576204.68 ft³
